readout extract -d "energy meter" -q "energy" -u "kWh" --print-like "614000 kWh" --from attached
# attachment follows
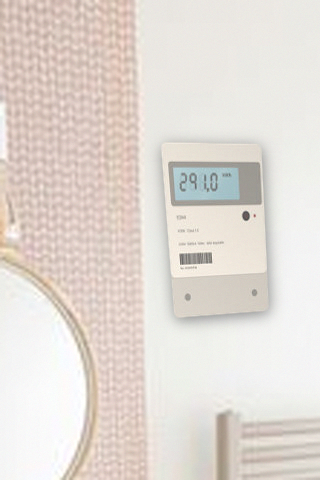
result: 291.0 kWh
